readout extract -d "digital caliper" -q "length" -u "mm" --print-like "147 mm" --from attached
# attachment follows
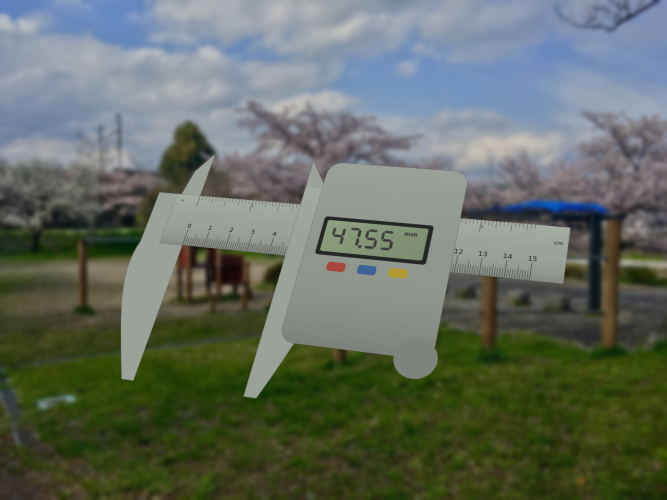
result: 47.55 mm
